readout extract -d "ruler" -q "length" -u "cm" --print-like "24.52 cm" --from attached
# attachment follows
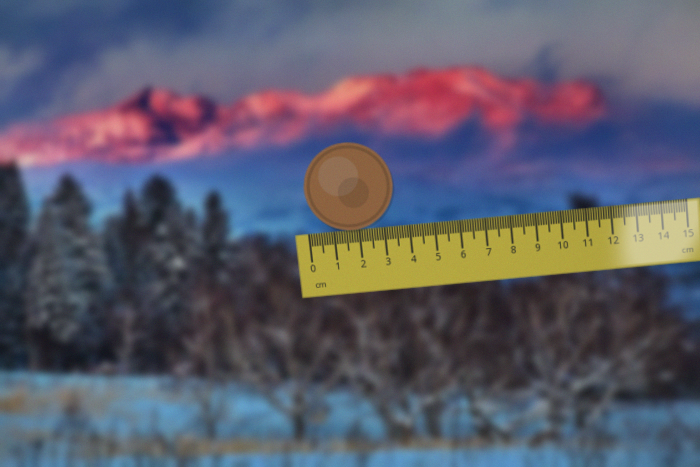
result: 3.5 cm
